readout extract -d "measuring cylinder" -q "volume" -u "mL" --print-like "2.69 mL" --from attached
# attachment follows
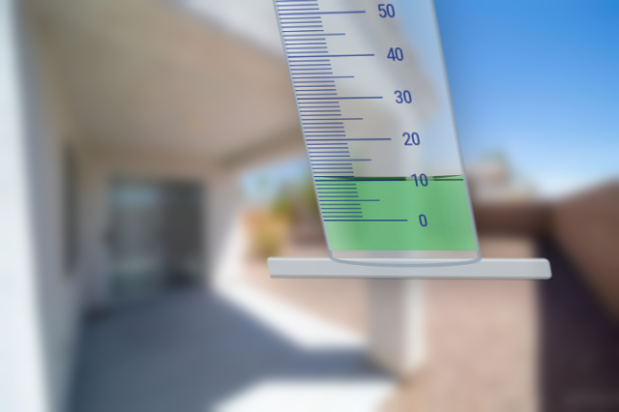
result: 10 mL
